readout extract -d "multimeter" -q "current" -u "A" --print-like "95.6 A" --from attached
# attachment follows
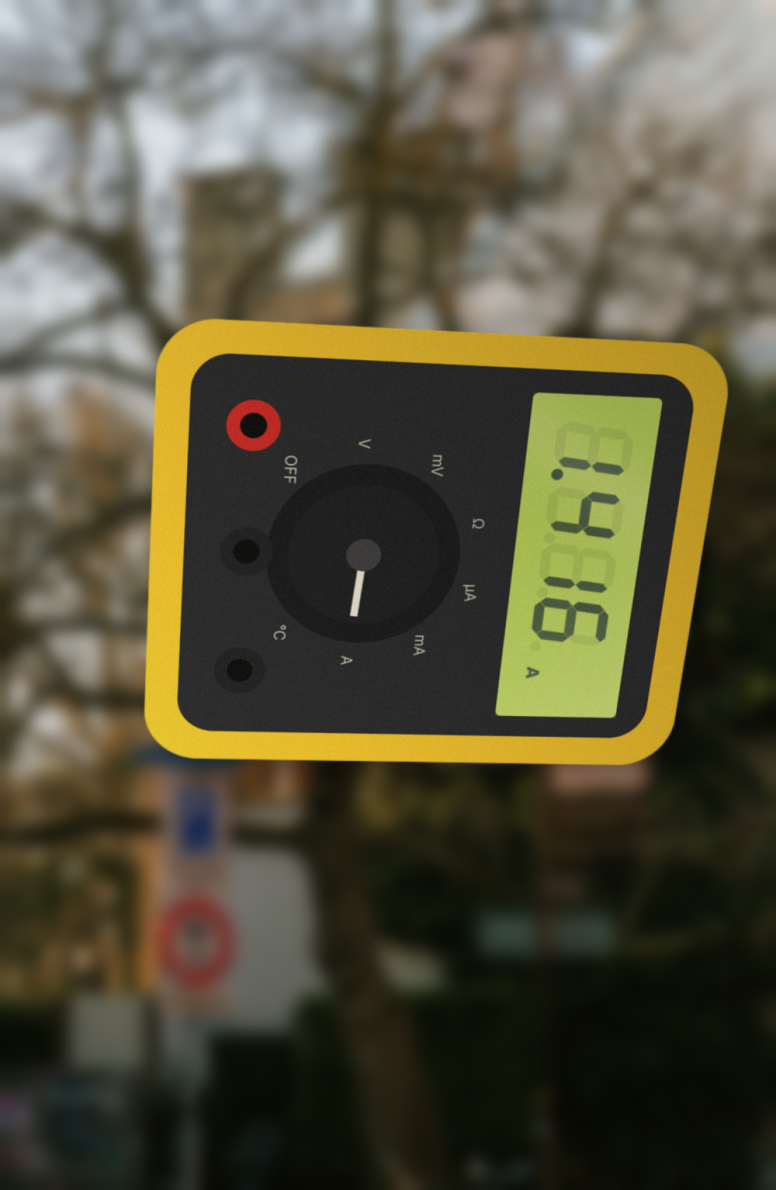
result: 1.416 A
